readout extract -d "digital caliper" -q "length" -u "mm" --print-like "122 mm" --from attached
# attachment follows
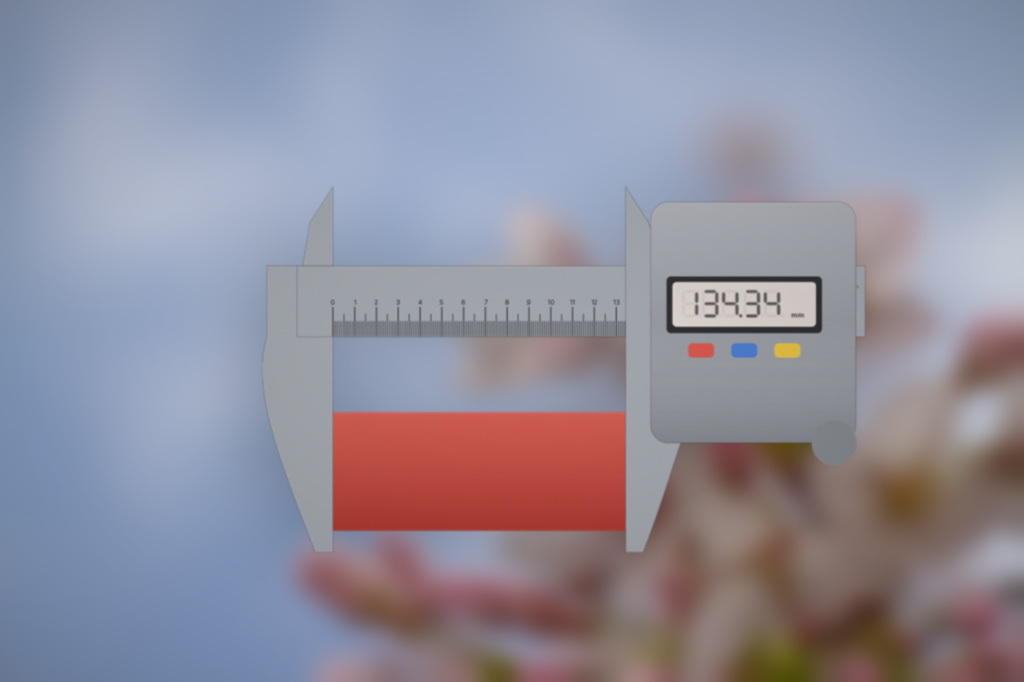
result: 134.34 mm
